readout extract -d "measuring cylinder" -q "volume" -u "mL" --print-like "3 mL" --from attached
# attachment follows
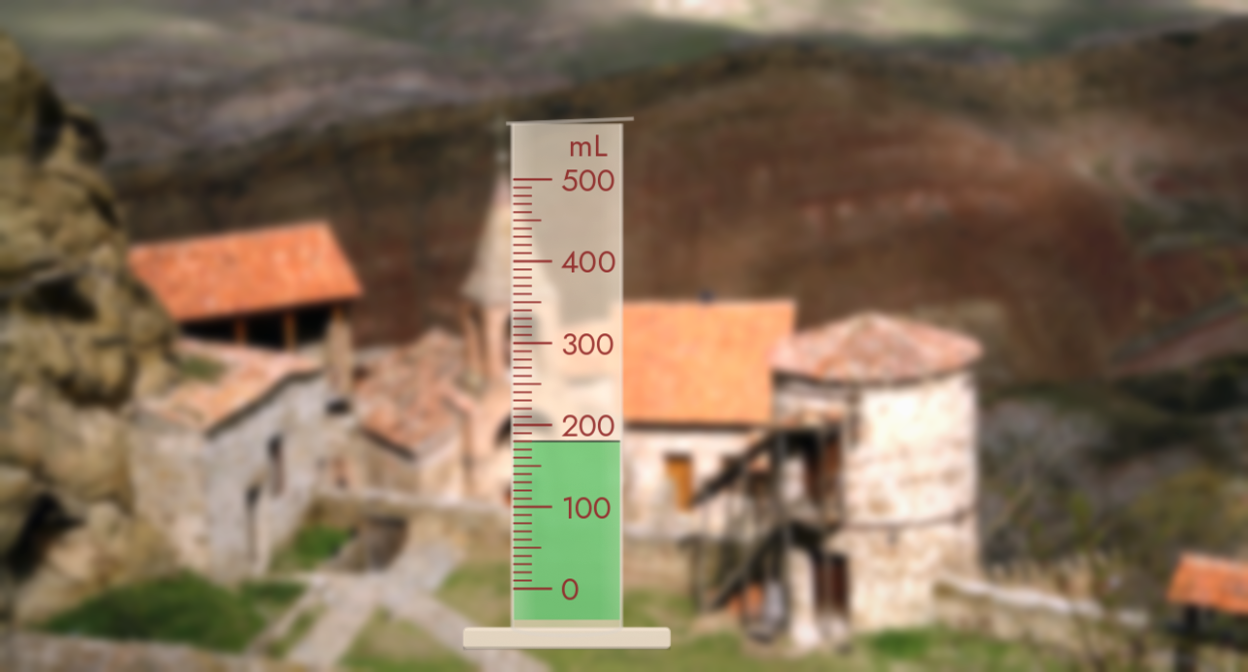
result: 180 mL
